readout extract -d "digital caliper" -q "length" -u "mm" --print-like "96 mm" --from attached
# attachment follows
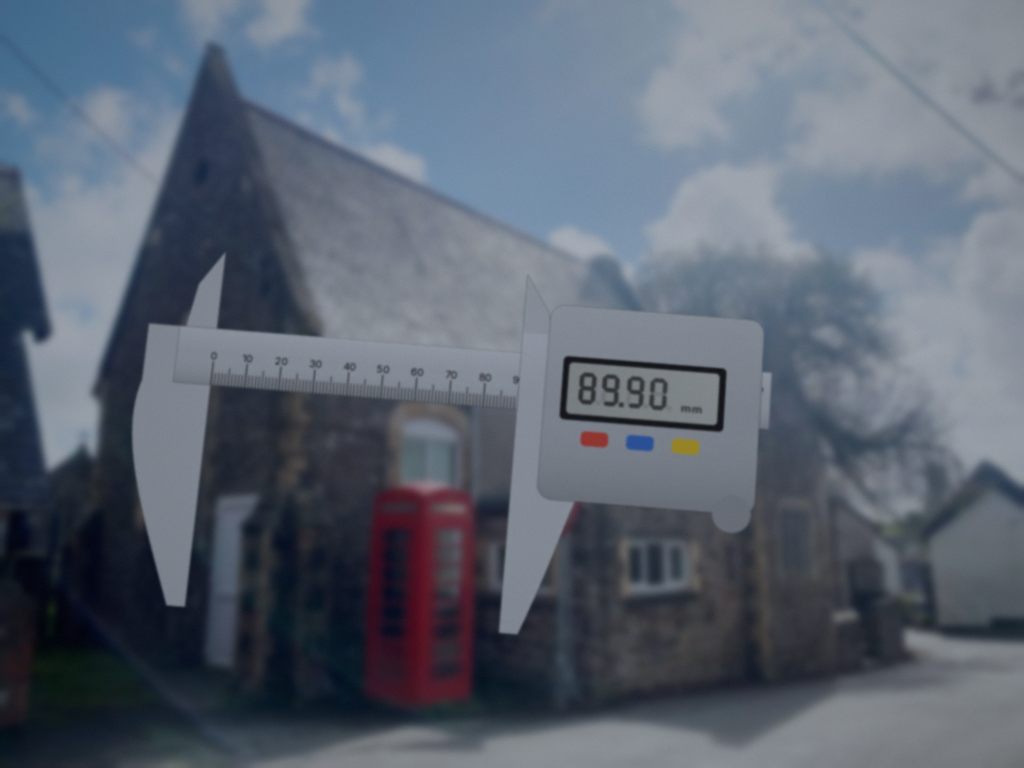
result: 89.90 mm
